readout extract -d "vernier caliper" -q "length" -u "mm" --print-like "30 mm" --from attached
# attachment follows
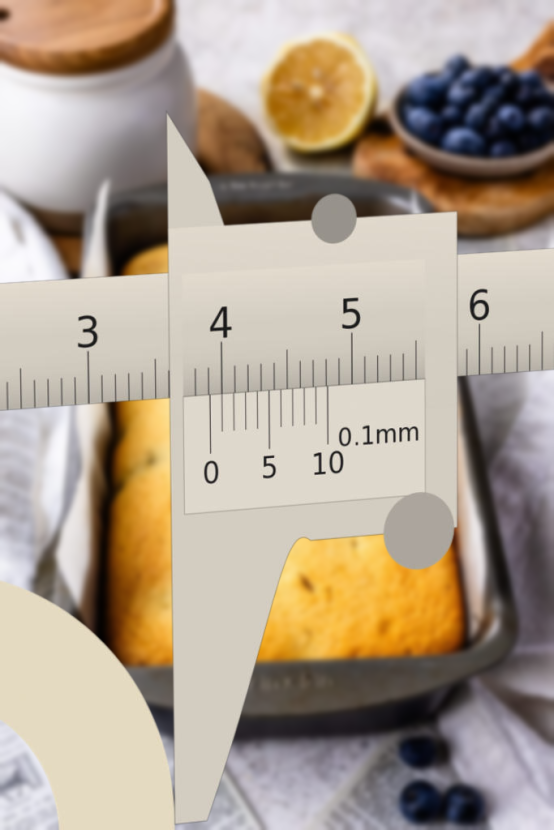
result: 39.1 mm
